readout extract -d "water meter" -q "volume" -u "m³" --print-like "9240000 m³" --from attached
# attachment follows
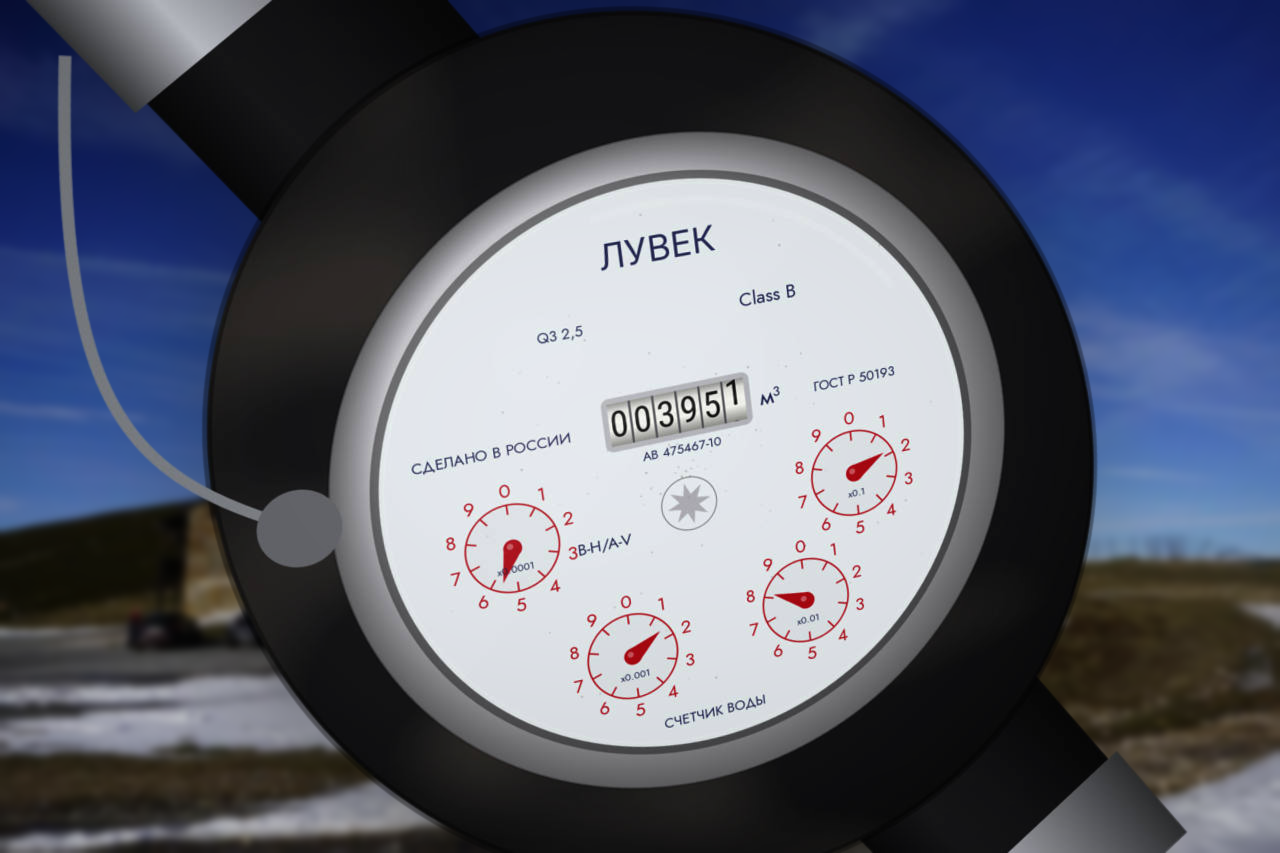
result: 3951.1815 m³
